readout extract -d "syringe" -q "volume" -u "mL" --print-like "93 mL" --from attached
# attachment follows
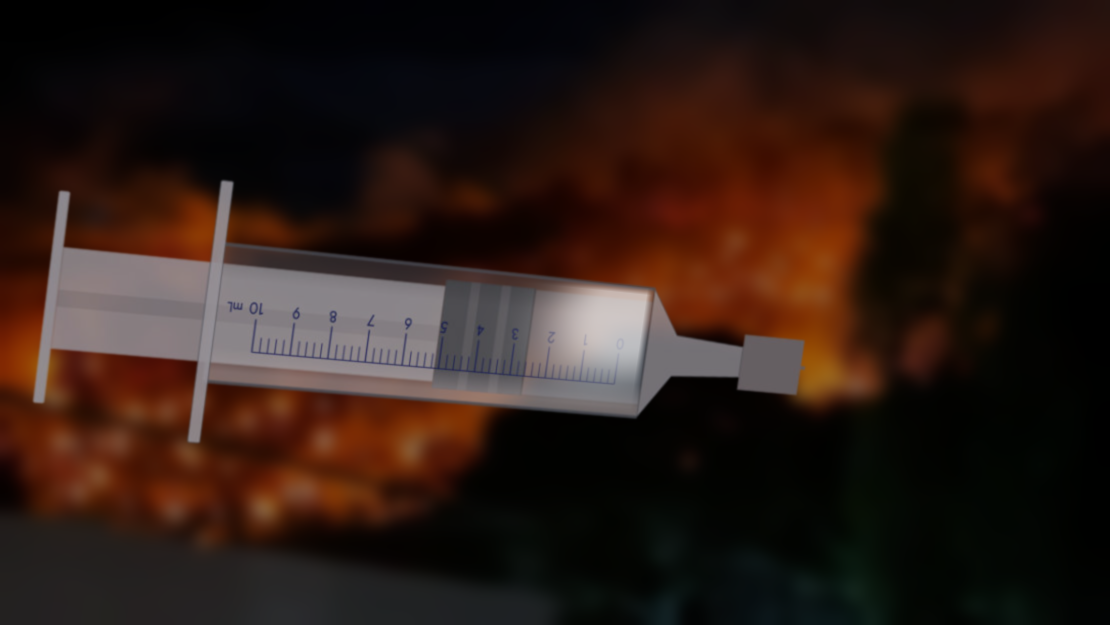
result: 2.6 mL
